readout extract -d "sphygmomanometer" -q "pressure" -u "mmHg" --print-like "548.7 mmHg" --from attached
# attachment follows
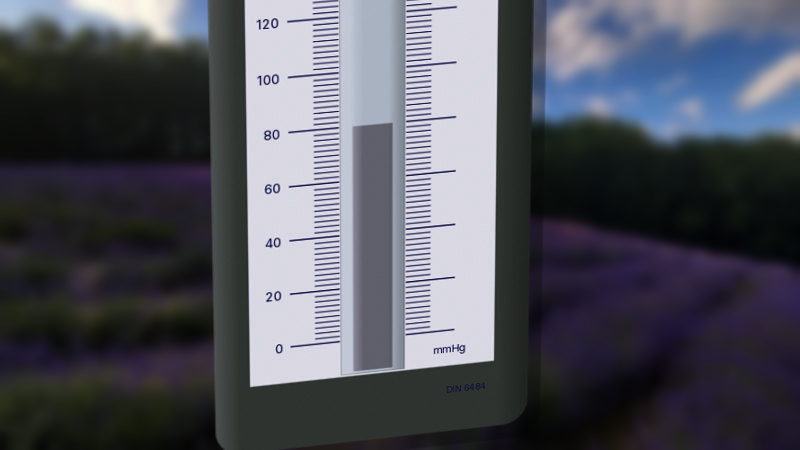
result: 80 mmHg
